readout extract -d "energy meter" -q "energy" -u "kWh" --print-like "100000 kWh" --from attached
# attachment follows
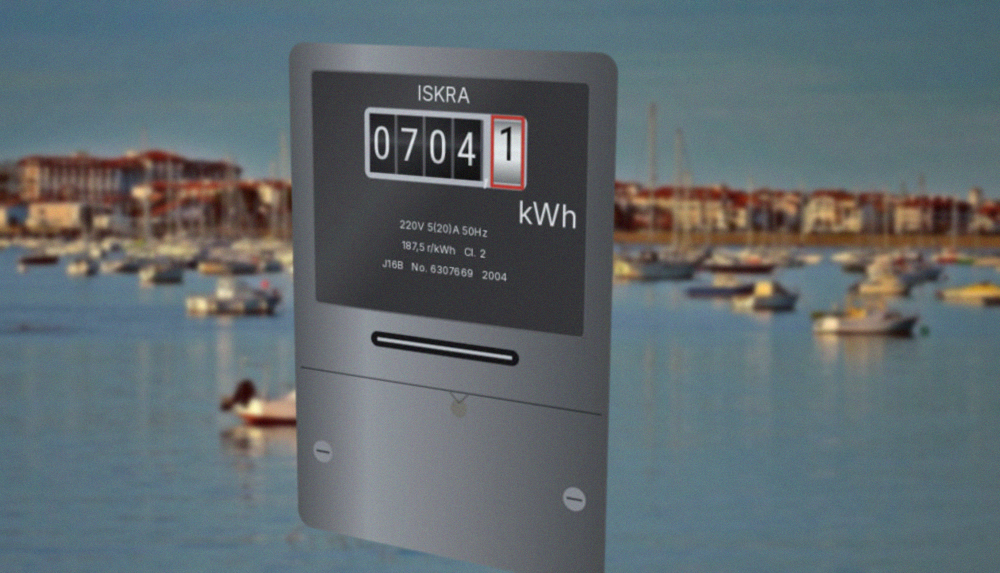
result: 704.1 kWh
